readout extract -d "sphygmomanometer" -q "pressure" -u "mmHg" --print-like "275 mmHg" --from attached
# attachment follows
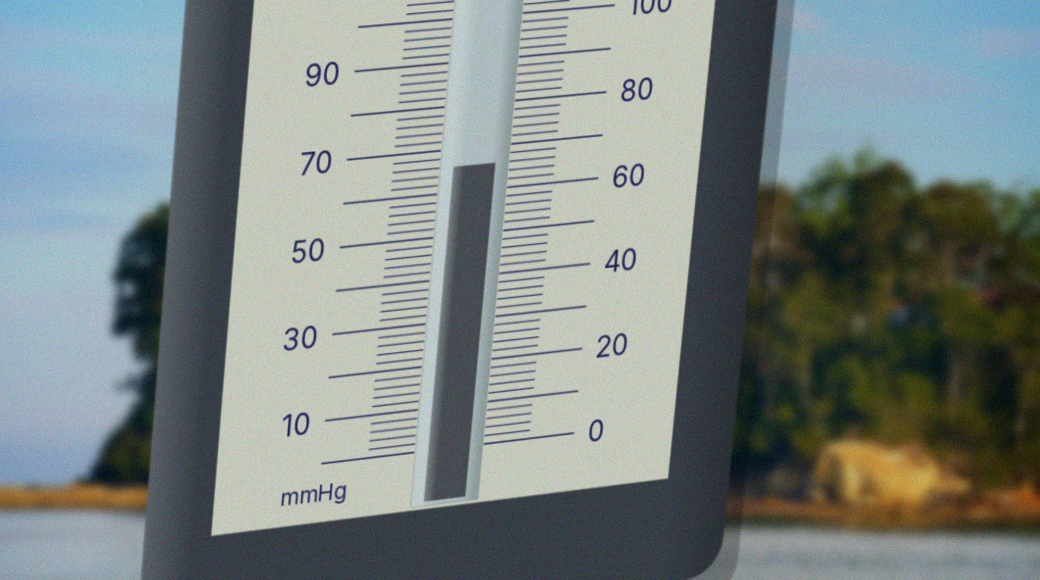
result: 66 mmHg
